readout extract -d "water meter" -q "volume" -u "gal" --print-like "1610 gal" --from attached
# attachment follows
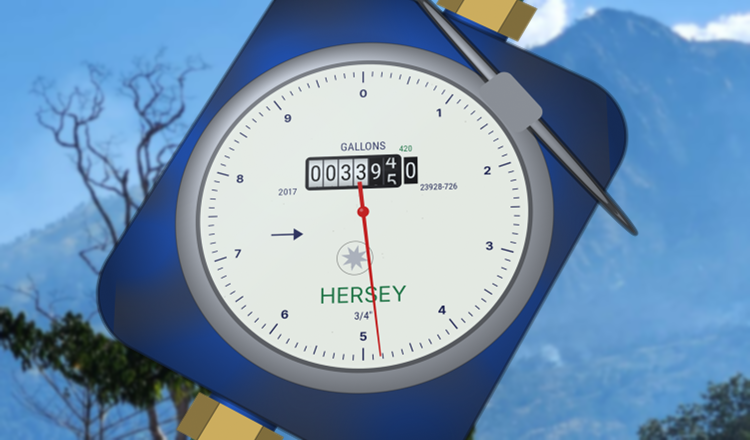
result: 33944.8 gal
